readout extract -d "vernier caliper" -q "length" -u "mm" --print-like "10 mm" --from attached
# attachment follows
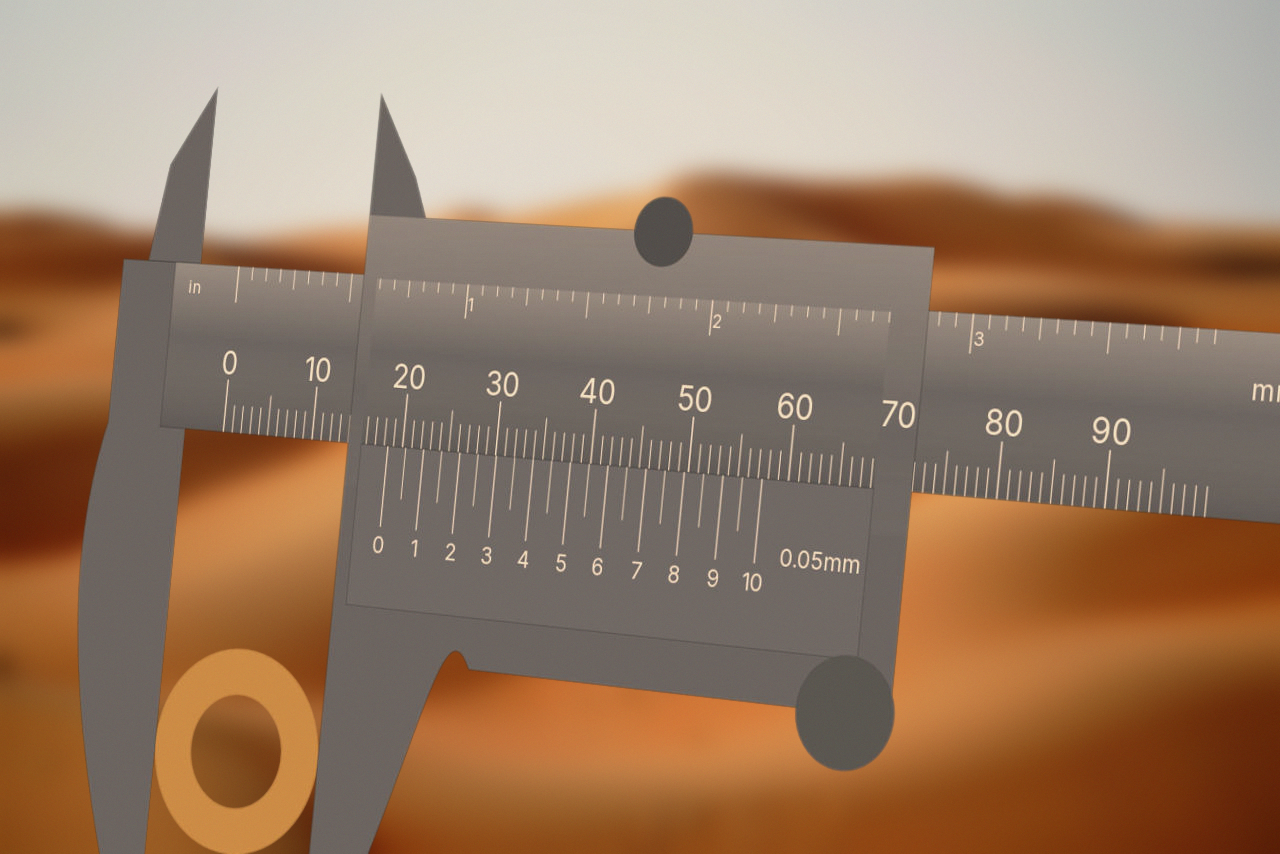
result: 18.4 mm
